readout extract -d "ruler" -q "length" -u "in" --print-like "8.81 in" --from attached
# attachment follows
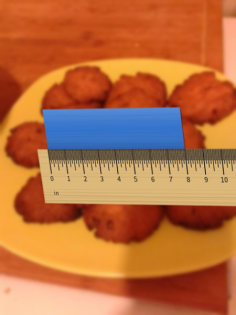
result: 8 in
